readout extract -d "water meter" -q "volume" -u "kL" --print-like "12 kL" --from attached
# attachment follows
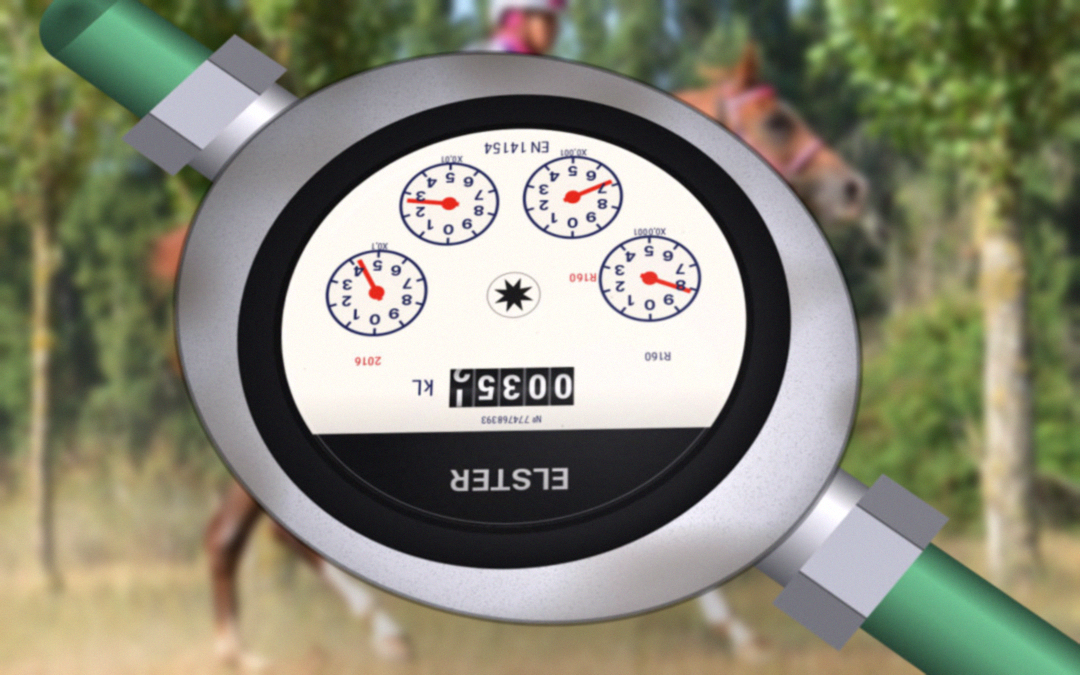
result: 351.4268 kL
